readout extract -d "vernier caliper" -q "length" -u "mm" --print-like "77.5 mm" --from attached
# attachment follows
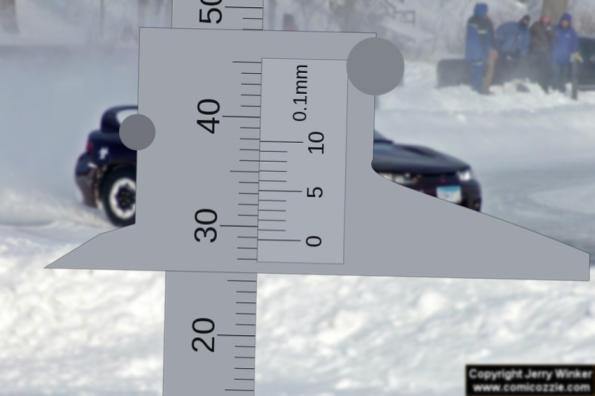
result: 28.8 mm
